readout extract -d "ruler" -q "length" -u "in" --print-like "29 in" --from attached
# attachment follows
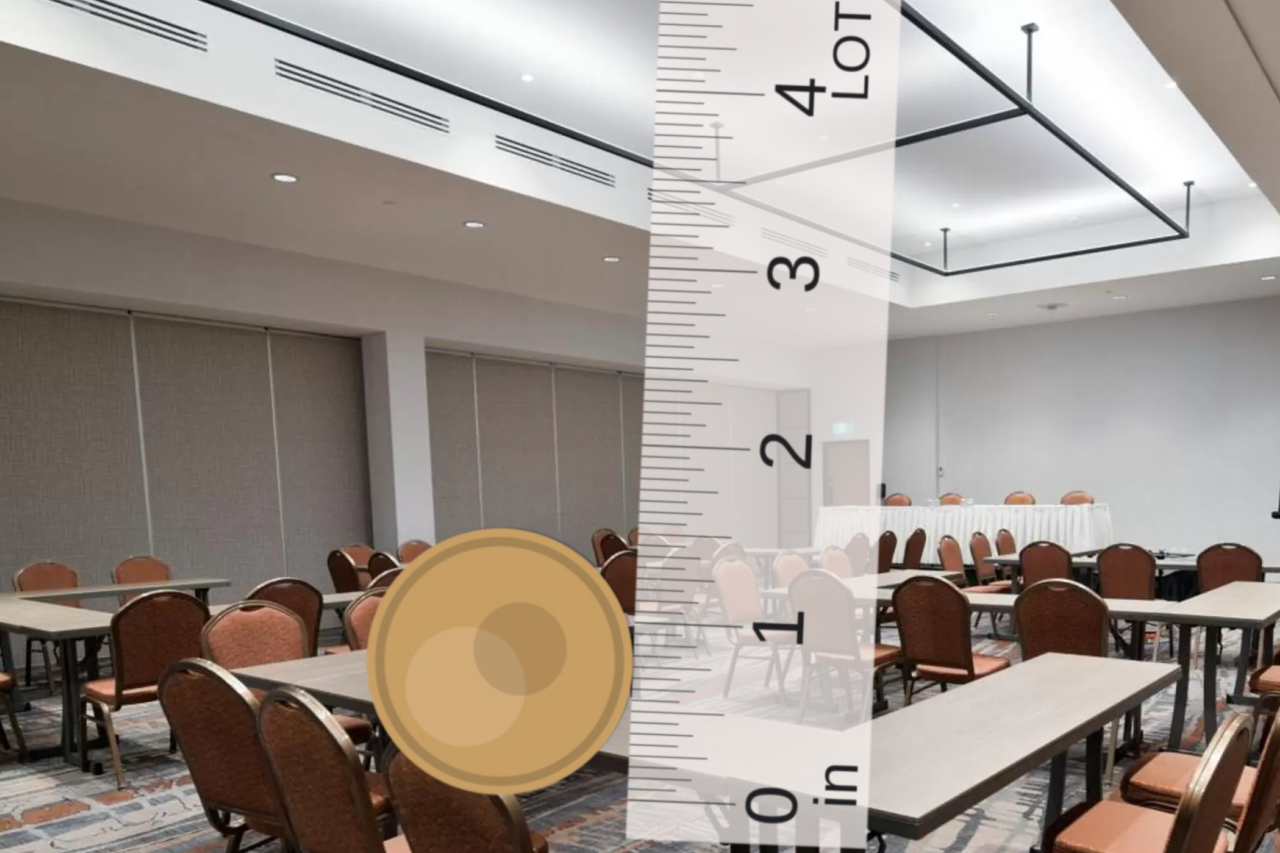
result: 1.5 in
